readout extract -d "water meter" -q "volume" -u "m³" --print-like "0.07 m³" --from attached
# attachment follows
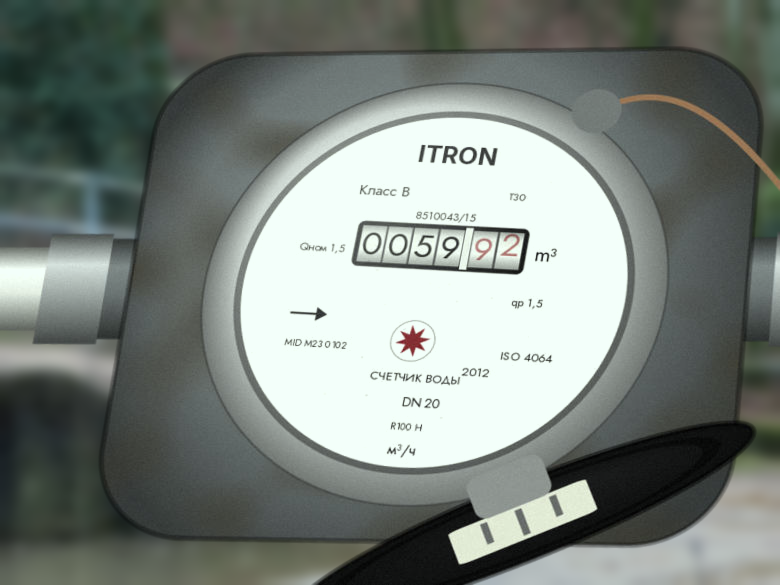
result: 59.92 m³
